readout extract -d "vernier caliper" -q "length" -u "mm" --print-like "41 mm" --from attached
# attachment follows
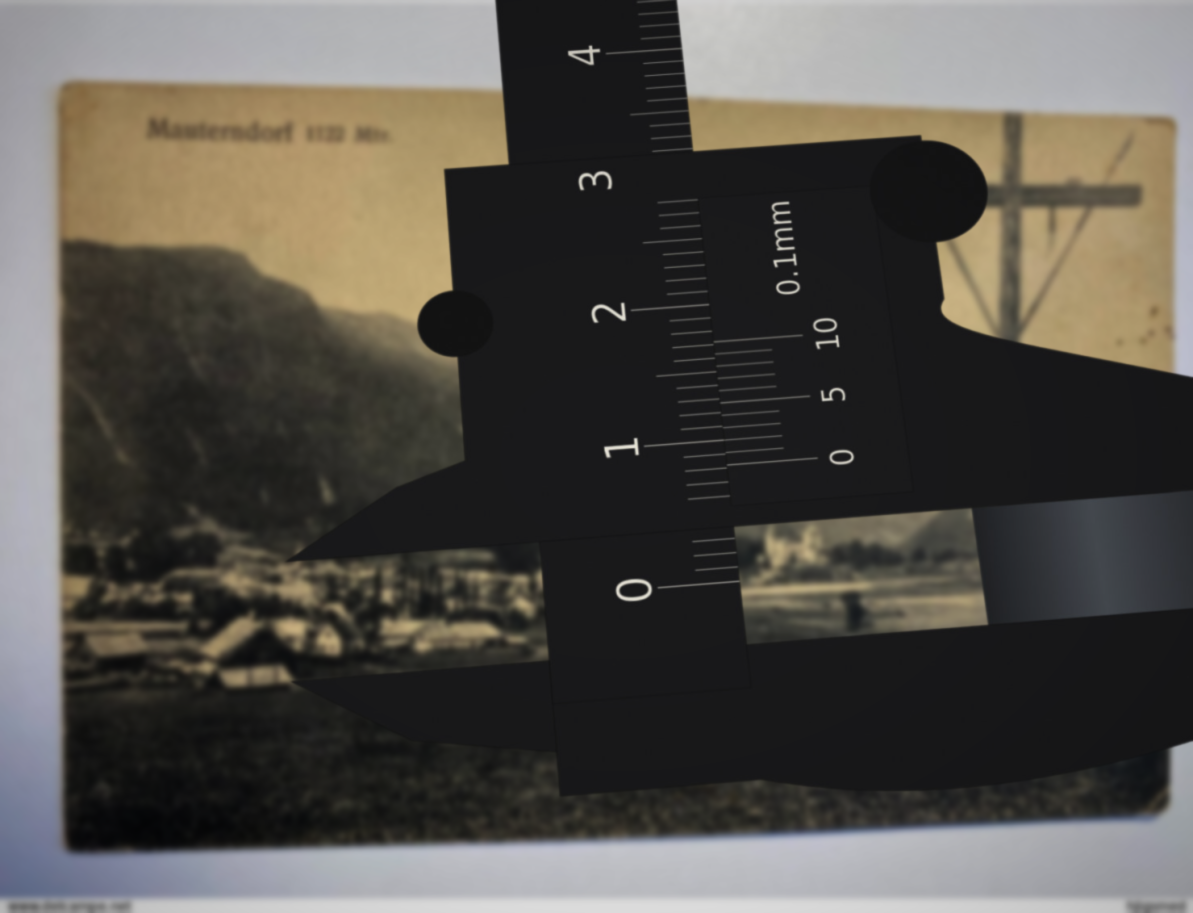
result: 8.2 mm
